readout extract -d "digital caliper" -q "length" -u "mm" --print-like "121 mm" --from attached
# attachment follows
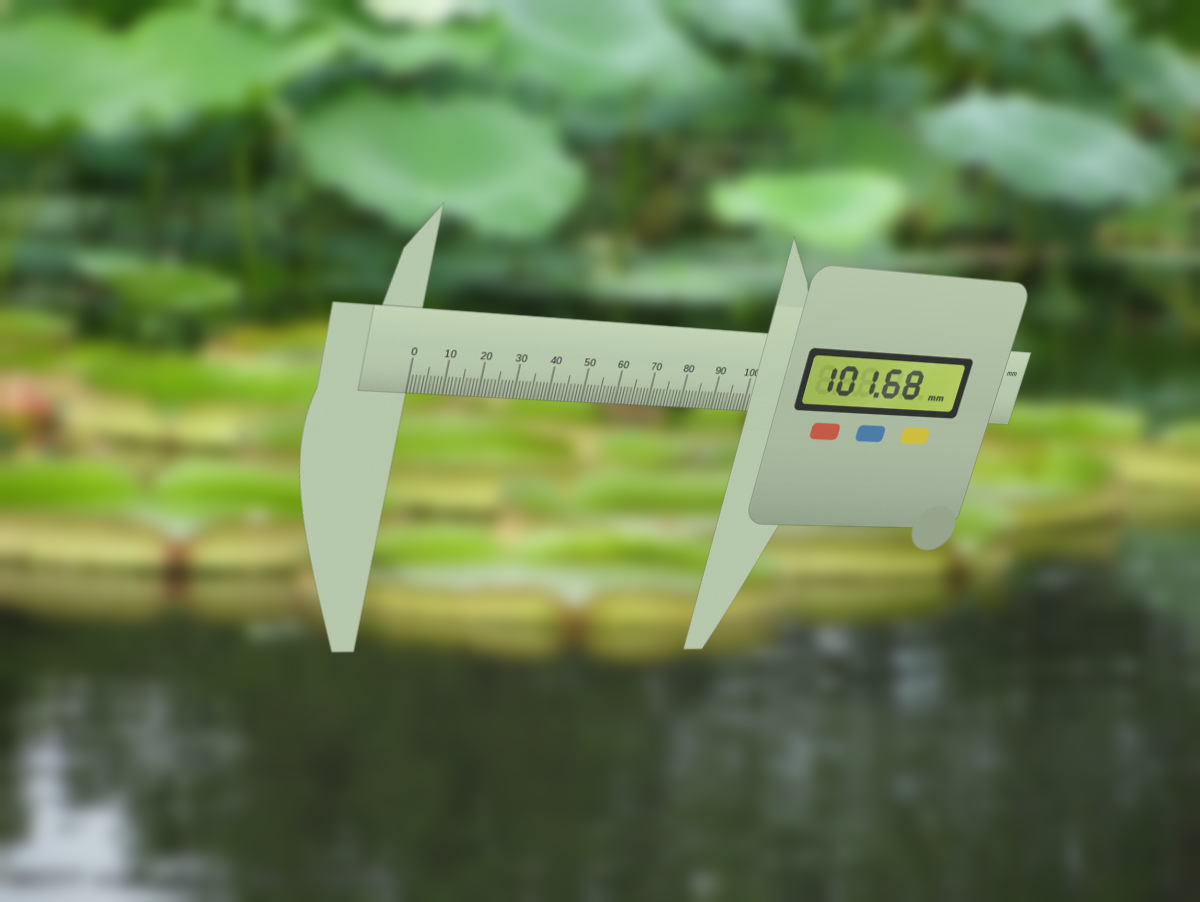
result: 101.68 mm
